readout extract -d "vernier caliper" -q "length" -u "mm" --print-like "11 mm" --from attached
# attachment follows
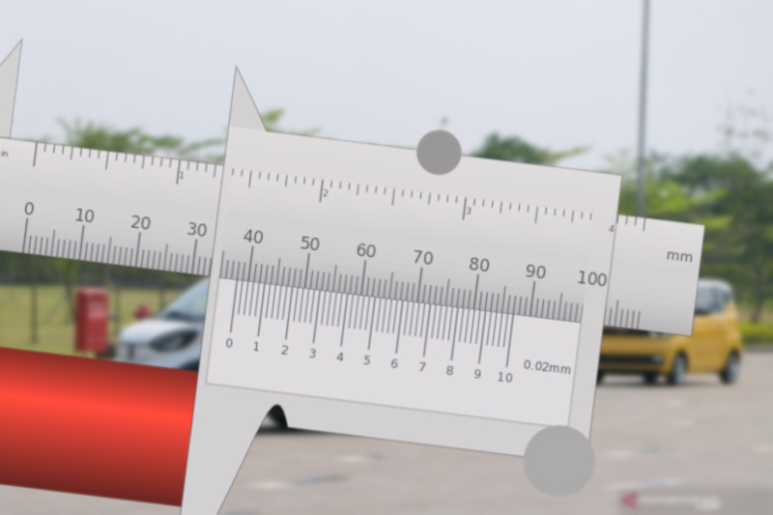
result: 38.0 mm
